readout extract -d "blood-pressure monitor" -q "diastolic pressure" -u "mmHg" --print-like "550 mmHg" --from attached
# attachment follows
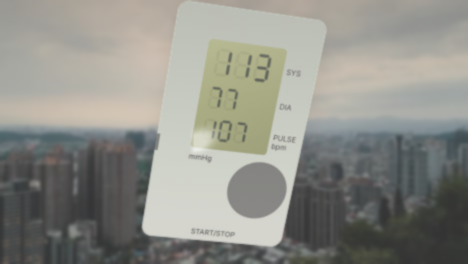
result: 77 mmHg
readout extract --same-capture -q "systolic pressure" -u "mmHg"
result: 113 mmHg
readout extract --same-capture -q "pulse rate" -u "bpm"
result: 107 bpm
